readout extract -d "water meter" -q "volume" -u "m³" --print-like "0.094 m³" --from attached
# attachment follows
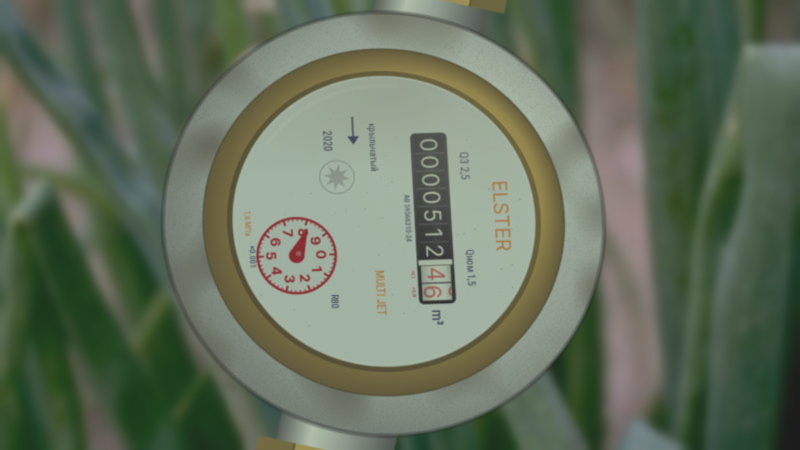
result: 512.458 m³
